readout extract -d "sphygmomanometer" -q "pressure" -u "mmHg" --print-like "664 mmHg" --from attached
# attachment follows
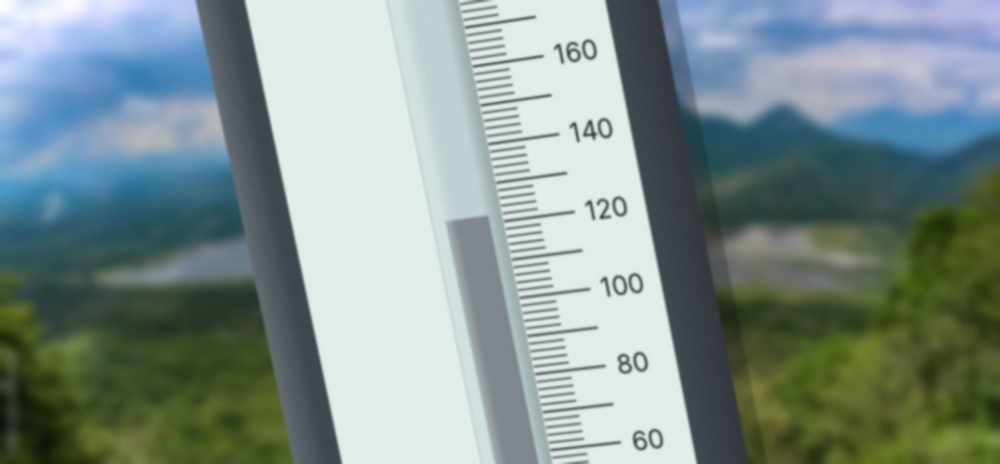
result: 122 mmHg
